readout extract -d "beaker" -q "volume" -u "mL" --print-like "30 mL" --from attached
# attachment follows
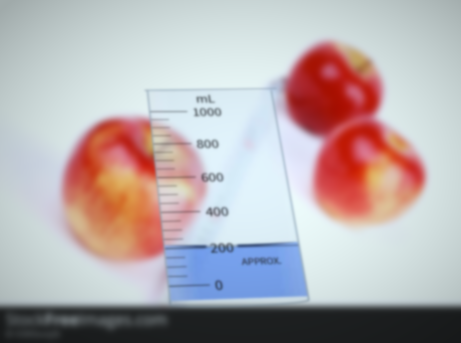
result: 200 mL
